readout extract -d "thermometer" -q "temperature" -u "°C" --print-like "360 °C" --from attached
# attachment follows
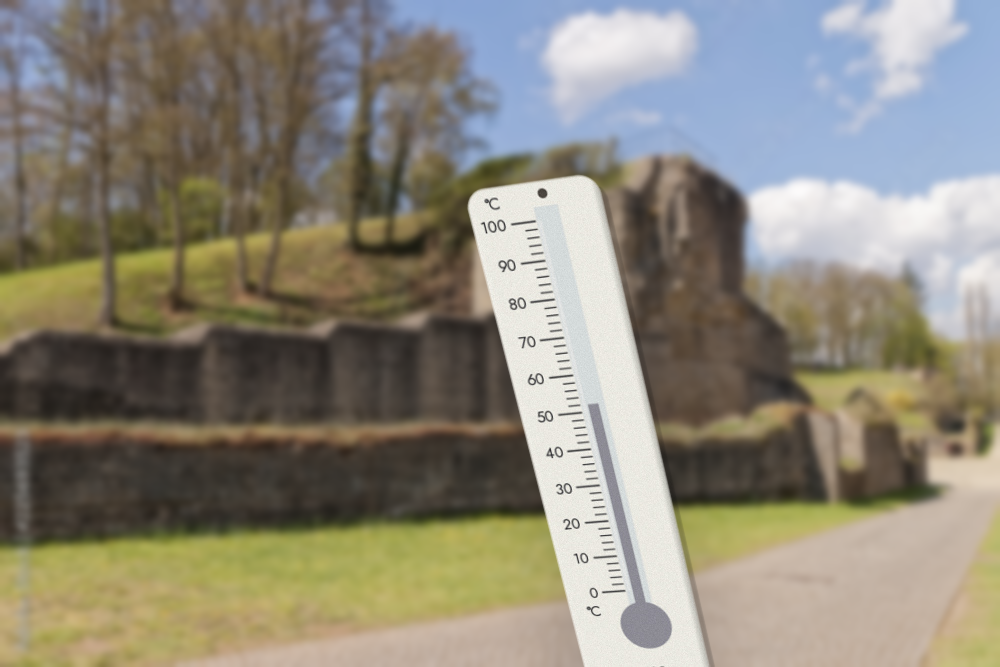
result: 52 °C
